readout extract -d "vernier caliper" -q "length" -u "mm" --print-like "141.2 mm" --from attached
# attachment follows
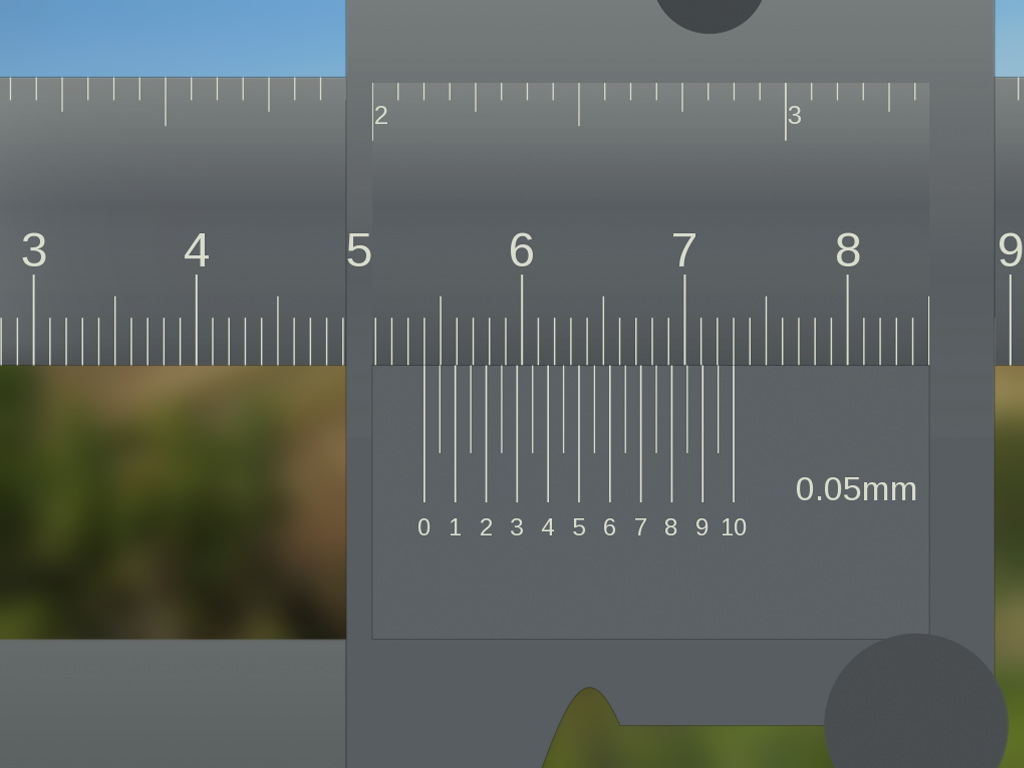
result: 54.0 mm
